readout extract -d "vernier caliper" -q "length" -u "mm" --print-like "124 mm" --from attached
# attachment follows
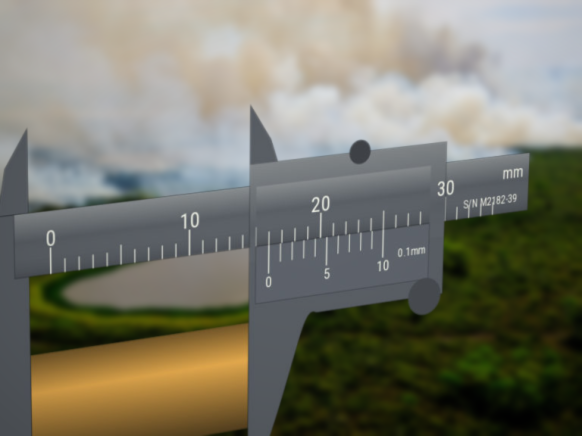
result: 16.0 mm
